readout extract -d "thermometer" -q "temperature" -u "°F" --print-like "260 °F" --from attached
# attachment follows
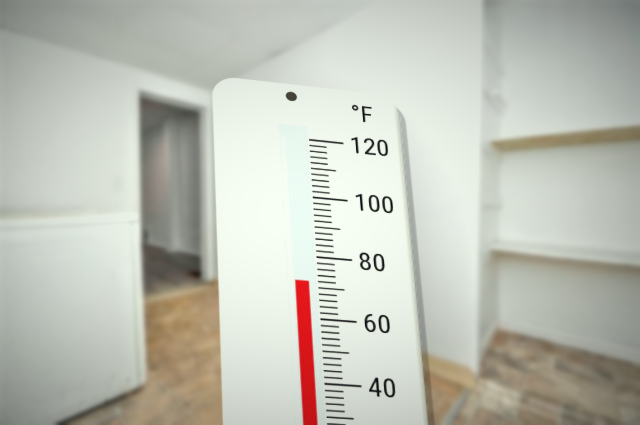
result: 72 °F
